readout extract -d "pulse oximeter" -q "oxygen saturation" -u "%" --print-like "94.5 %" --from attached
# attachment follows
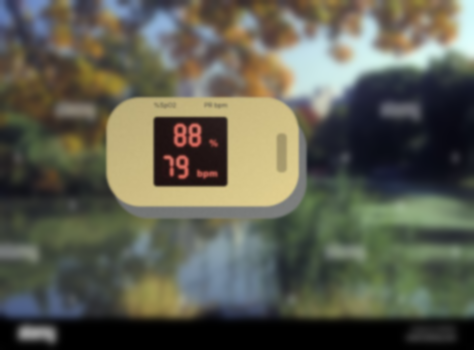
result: 88 %
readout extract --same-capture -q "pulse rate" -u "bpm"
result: 79 bpm
